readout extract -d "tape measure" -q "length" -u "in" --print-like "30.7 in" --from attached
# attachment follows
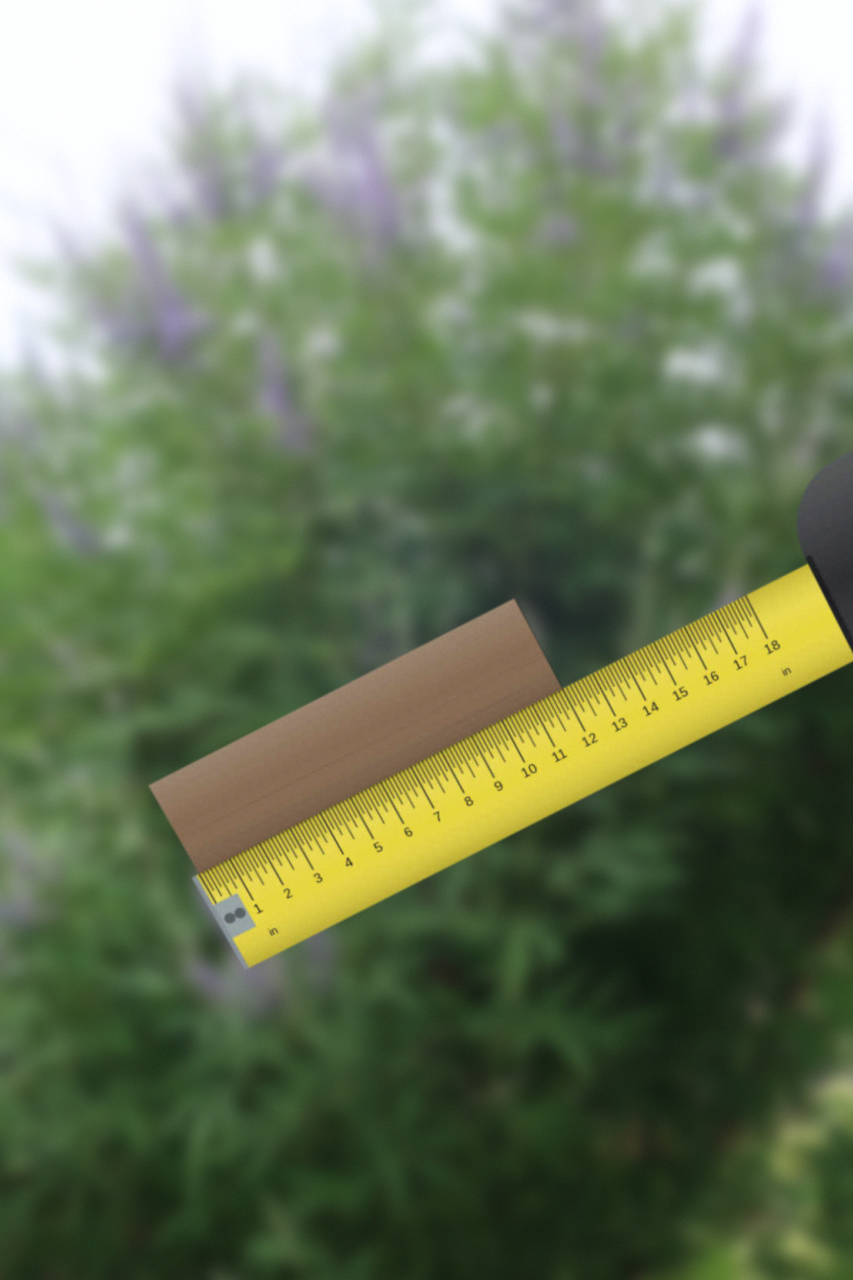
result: 12 in
